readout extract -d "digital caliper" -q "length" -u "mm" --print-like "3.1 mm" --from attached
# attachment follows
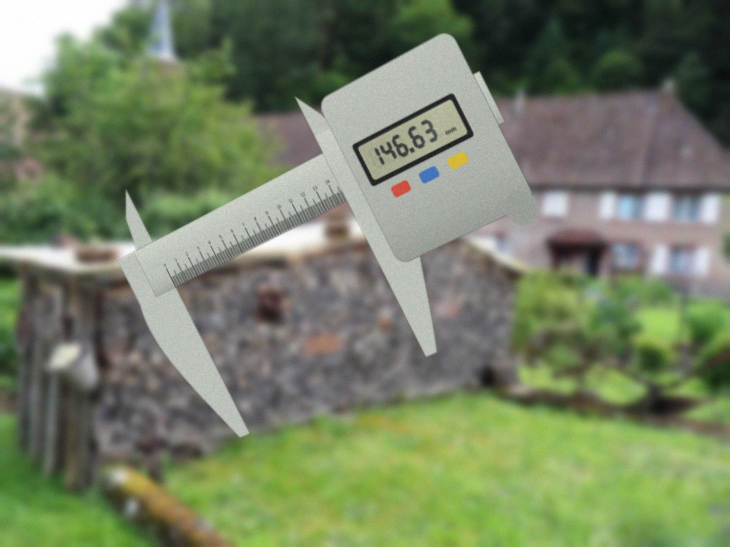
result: 146.63 mm
